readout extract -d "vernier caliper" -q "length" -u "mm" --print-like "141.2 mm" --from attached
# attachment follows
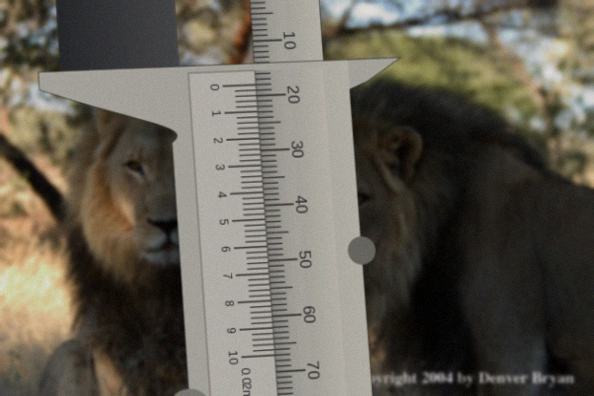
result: 18.0 mm
